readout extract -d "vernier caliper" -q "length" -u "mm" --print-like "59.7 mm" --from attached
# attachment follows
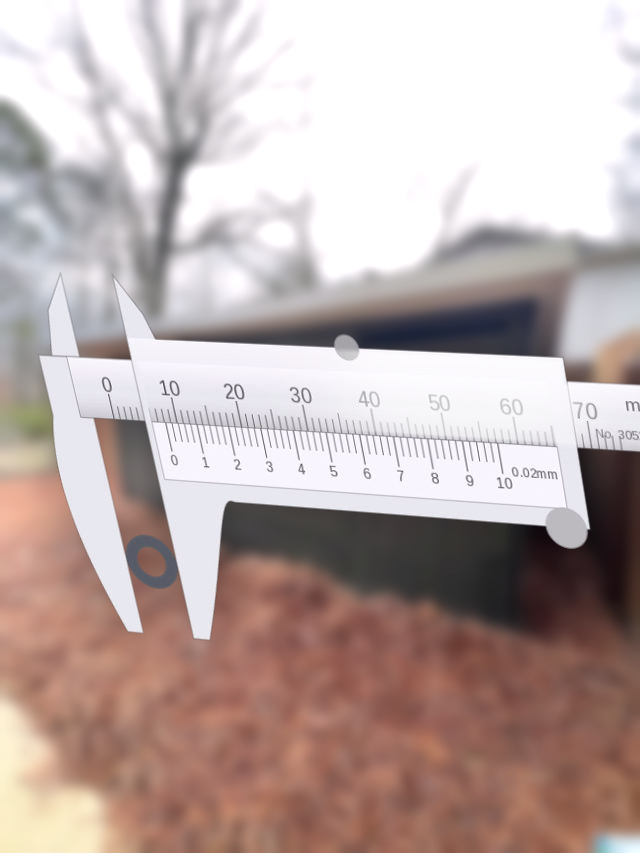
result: 8.2 mm
